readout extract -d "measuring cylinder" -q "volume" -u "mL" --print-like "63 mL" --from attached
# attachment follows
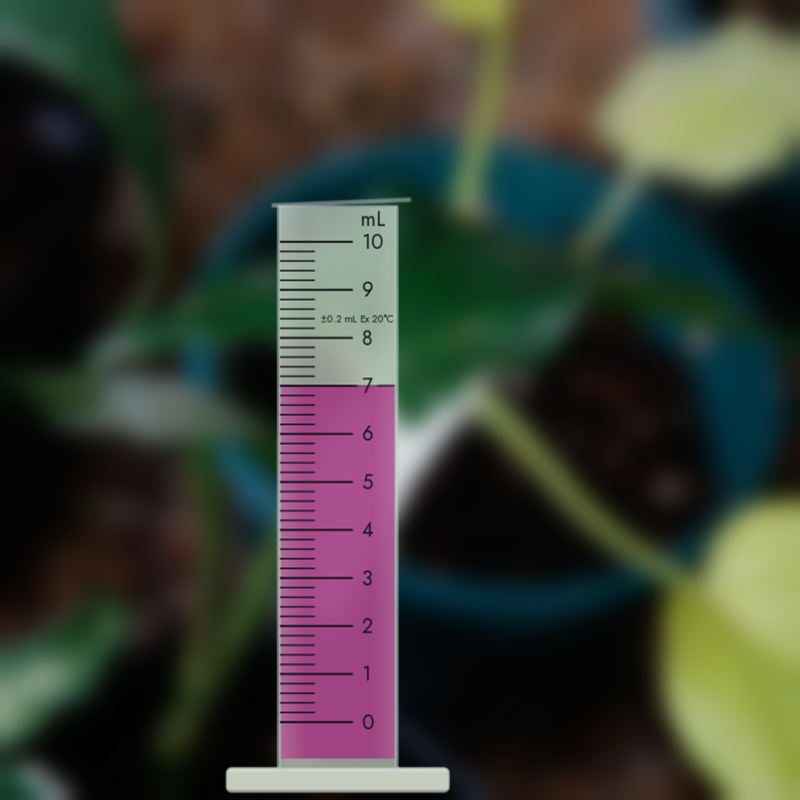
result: 7 mL
